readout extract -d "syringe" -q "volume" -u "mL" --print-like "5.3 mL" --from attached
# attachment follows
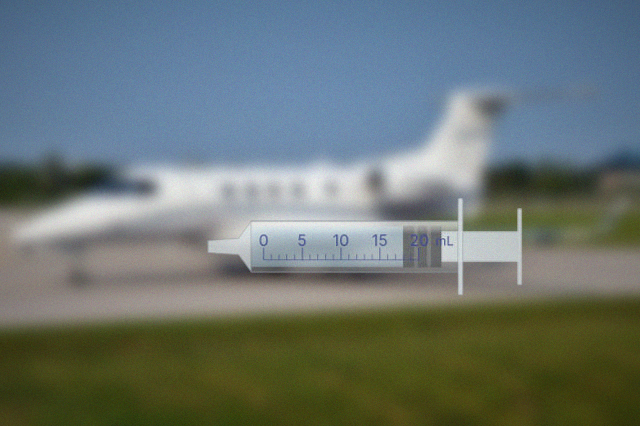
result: 18 mL
